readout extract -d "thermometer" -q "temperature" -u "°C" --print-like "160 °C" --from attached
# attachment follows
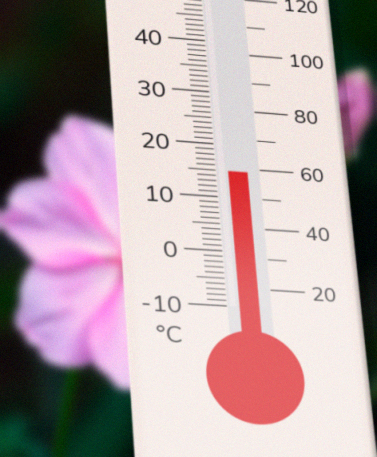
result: 15 °C
